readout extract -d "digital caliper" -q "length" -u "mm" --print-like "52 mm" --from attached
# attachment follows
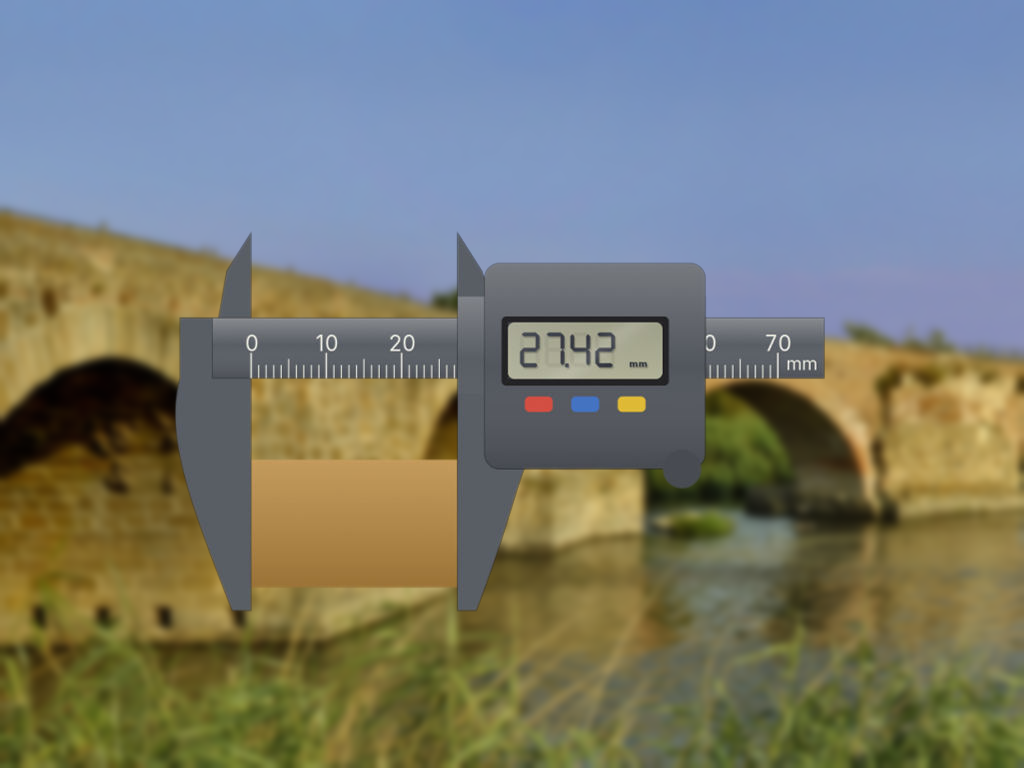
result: 27.42 mm
